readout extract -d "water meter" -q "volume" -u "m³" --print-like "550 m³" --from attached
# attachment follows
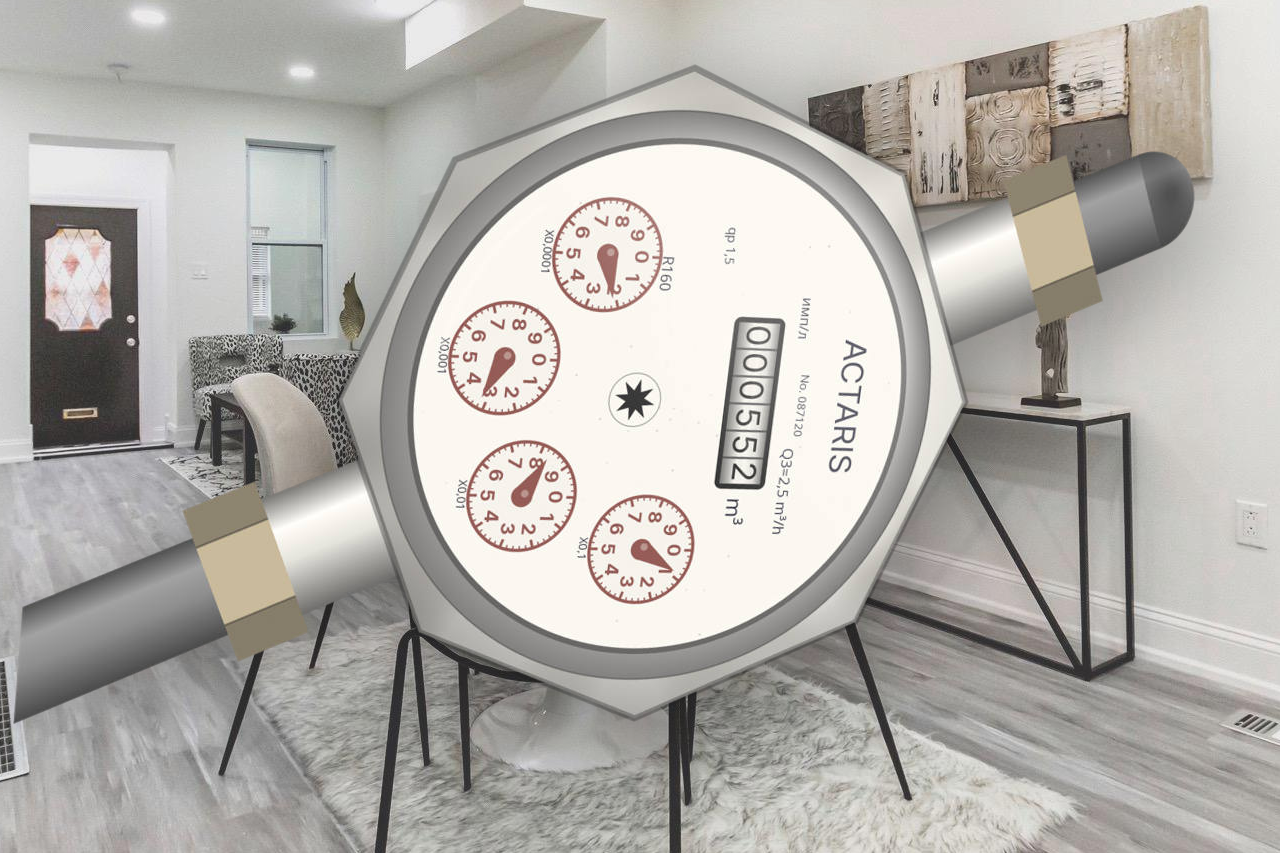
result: 552.0832 m³
